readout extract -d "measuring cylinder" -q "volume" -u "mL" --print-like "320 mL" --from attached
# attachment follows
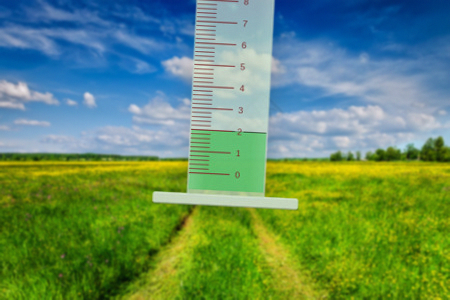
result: 2 mL
